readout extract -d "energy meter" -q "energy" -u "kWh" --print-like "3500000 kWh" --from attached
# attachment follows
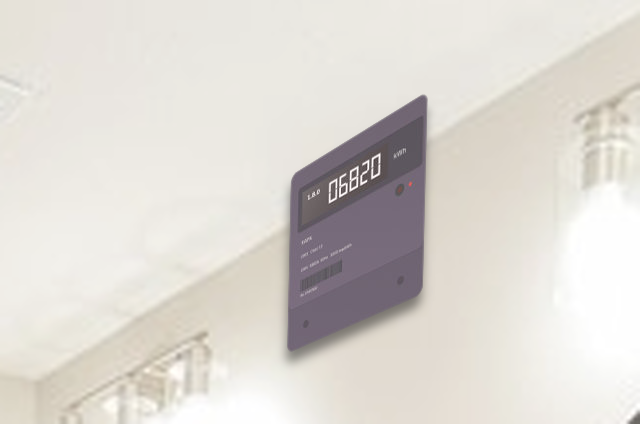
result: 6820 kWh
